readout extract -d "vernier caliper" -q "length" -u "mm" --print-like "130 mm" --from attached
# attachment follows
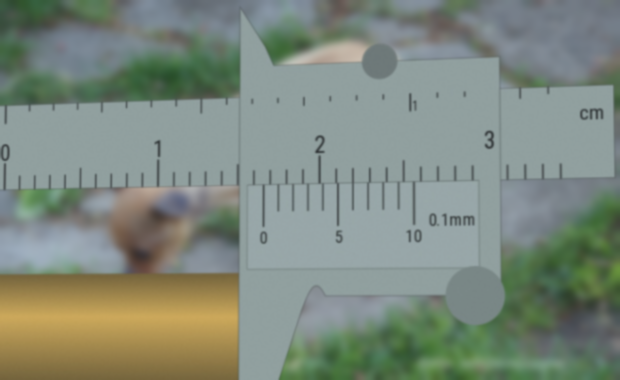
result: 16.6 mm
